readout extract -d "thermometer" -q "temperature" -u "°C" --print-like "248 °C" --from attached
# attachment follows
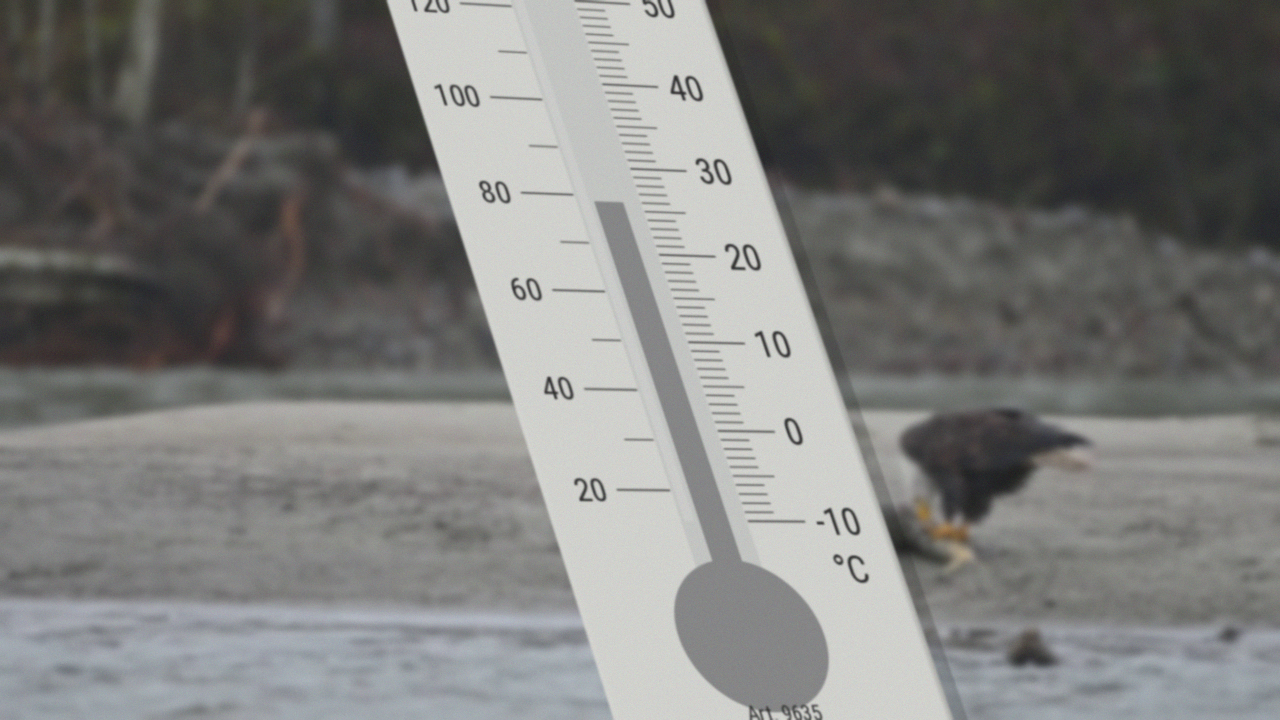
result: 26 °C
